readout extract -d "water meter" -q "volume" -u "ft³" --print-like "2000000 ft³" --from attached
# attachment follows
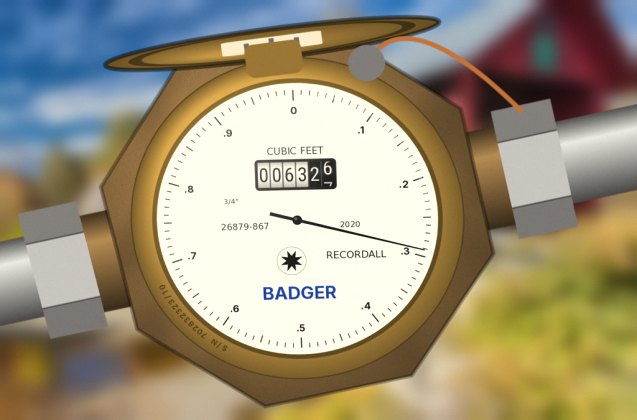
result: 6326.29 ft³
